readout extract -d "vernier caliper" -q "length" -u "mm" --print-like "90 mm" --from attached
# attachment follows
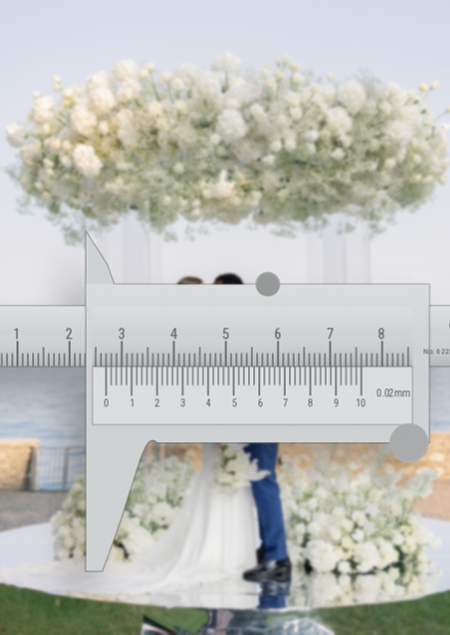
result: 27.0 mm
